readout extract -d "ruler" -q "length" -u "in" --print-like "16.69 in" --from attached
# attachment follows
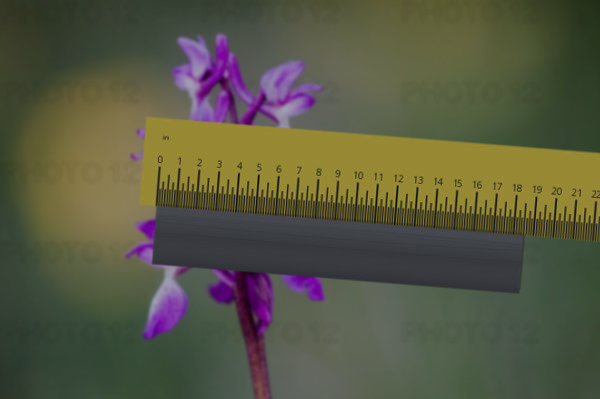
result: 18.5 in
